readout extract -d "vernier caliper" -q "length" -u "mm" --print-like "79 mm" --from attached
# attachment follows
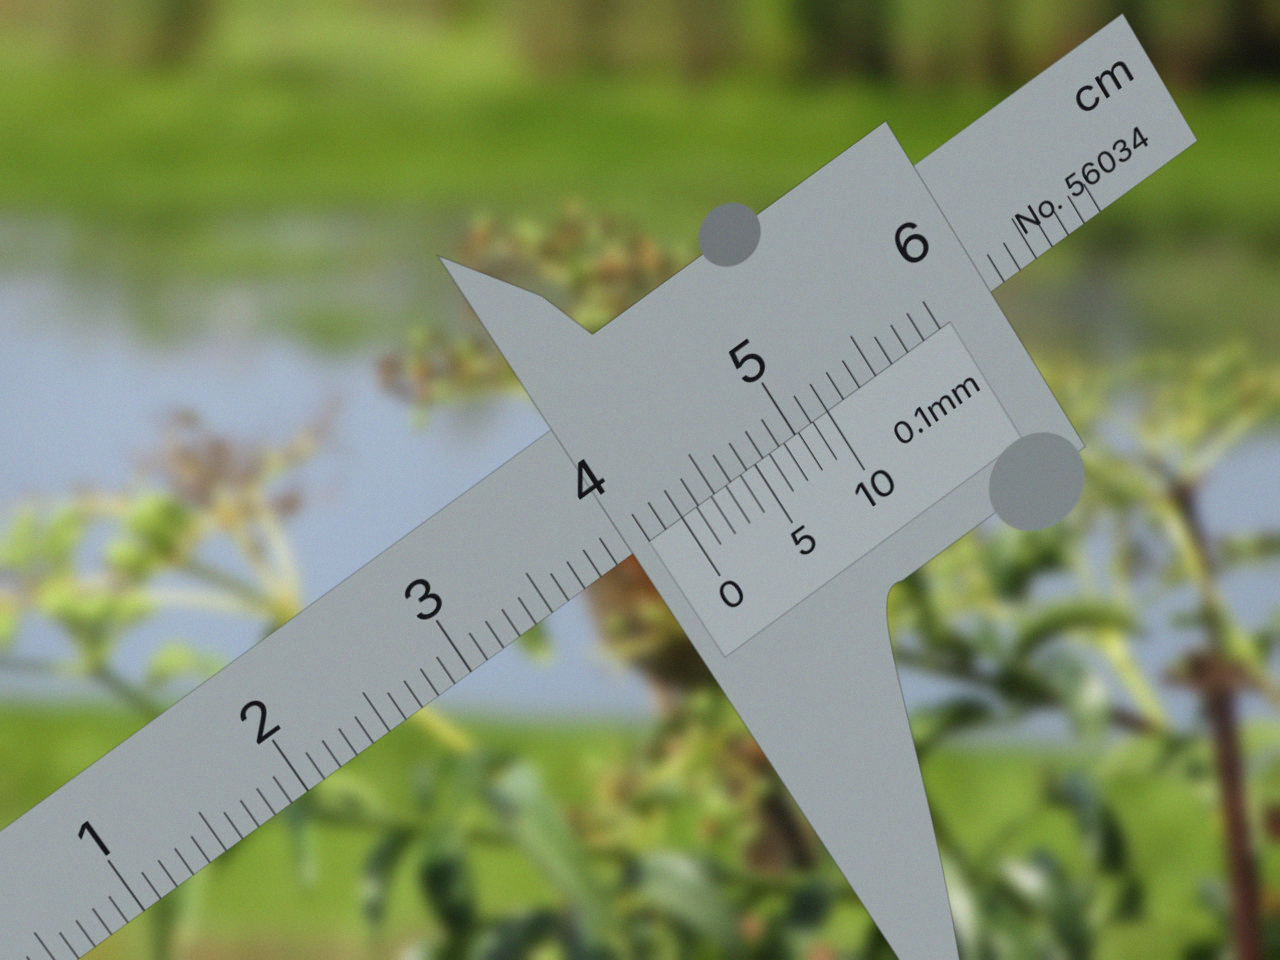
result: 43.0 mm
